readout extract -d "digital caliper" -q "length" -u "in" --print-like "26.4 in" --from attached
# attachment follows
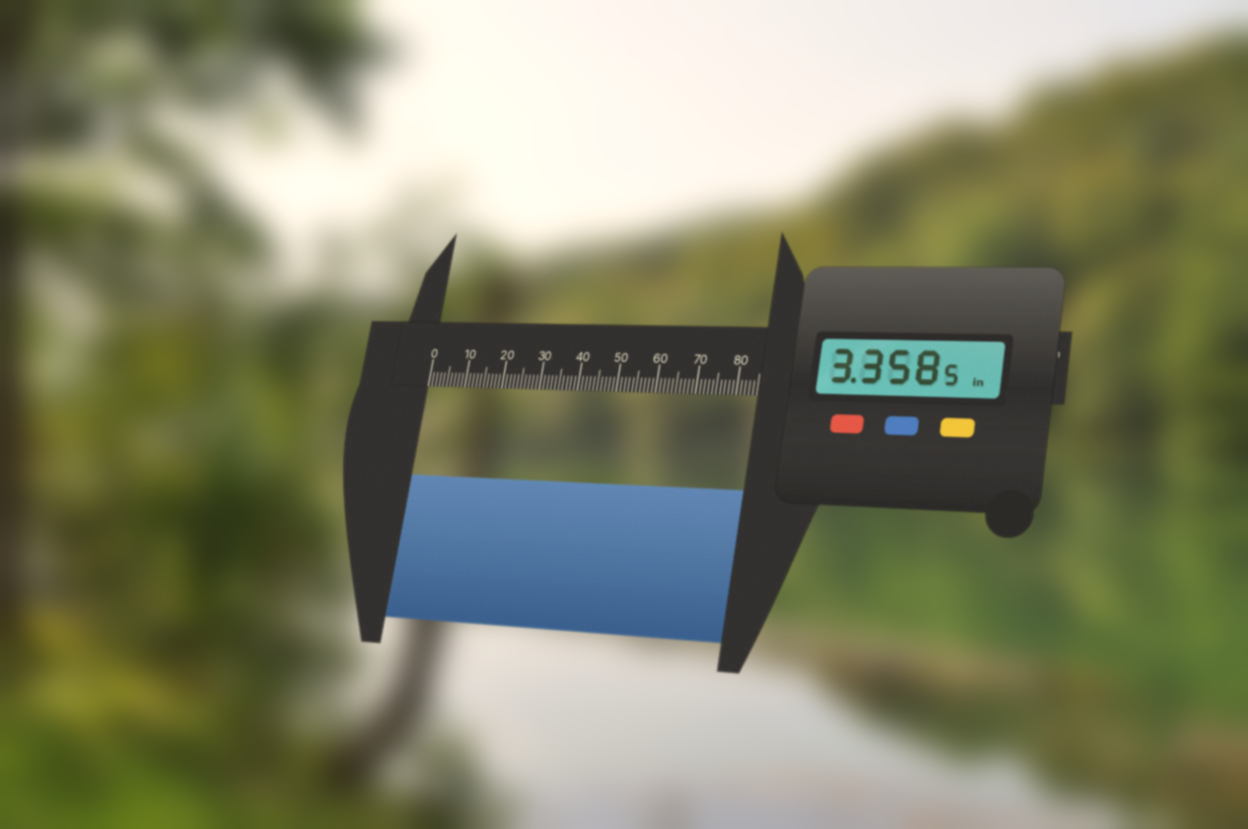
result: 3.3585 in
